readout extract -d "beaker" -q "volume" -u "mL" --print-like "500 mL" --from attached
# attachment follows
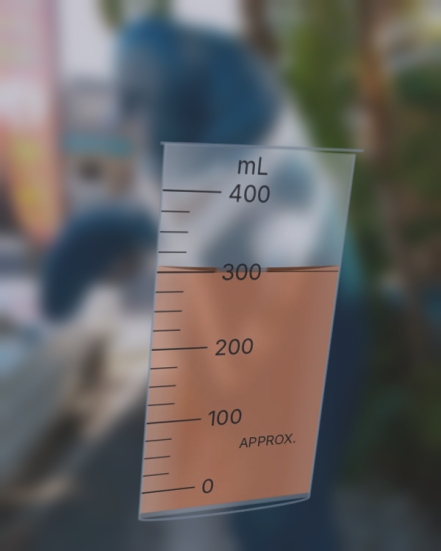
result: 300 mL
